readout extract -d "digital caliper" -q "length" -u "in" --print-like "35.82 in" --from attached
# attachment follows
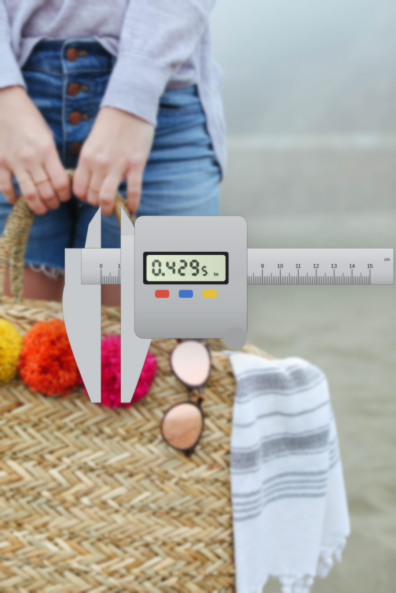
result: 0.4295 in
